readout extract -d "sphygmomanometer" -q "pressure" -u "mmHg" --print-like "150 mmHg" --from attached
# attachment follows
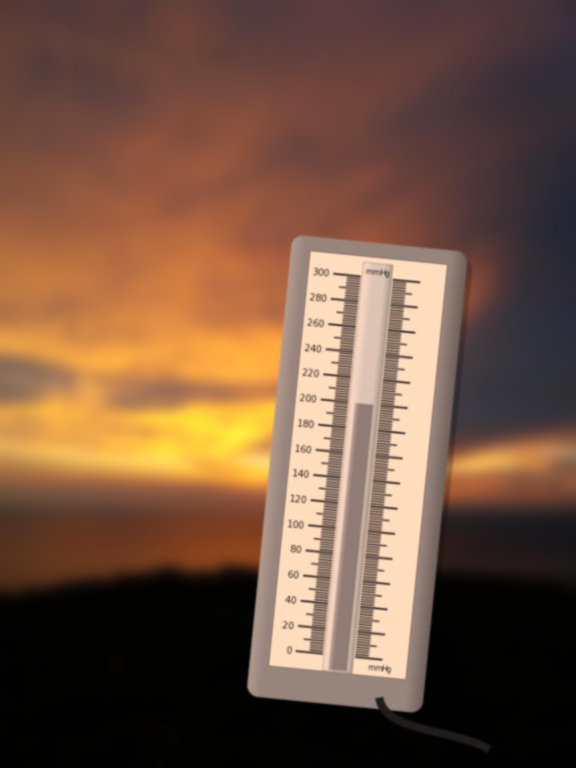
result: 200 mmHg
